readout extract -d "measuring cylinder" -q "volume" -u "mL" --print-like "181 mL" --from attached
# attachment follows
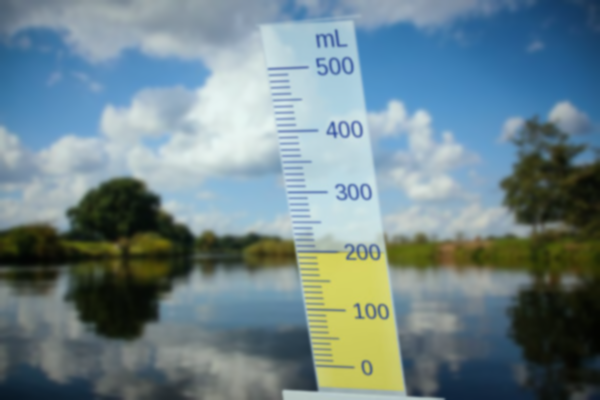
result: 200 mL
